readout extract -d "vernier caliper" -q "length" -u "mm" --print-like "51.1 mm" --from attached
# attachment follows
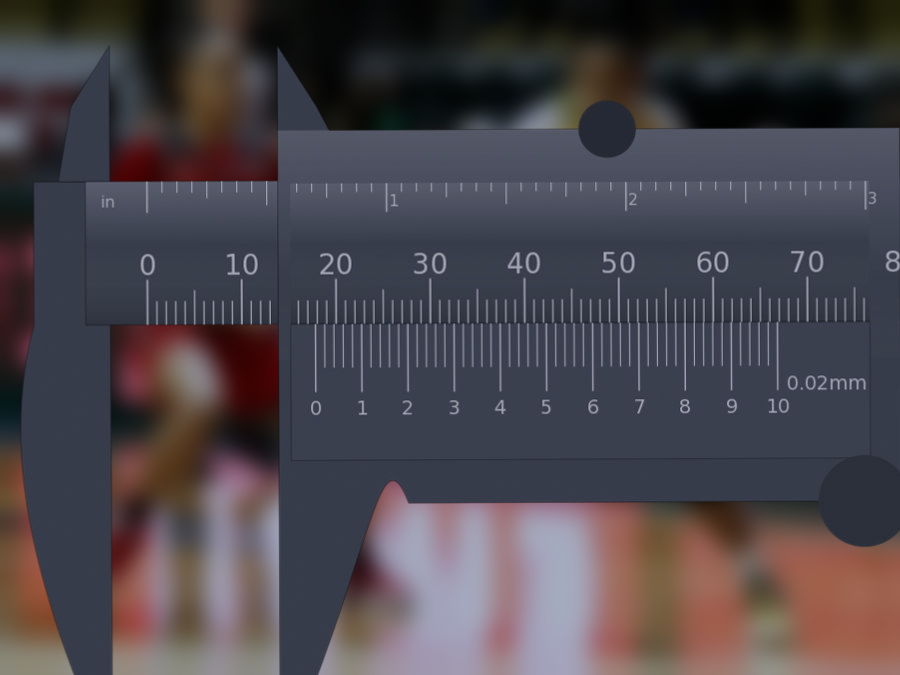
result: 17.8 mm
